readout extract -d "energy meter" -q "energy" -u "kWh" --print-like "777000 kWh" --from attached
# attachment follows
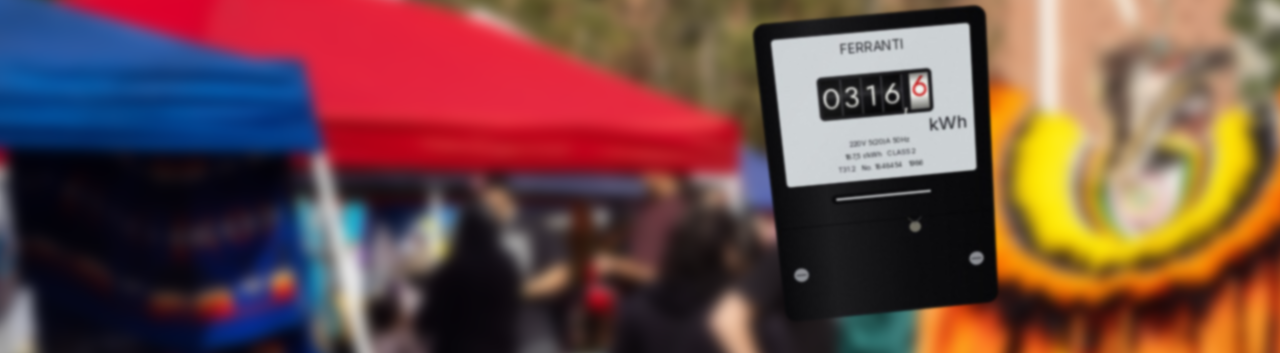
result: 316.6 kWh
